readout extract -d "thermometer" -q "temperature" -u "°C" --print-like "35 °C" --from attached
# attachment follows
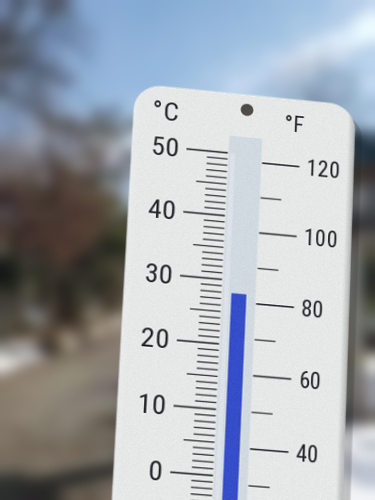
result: 28 °C
